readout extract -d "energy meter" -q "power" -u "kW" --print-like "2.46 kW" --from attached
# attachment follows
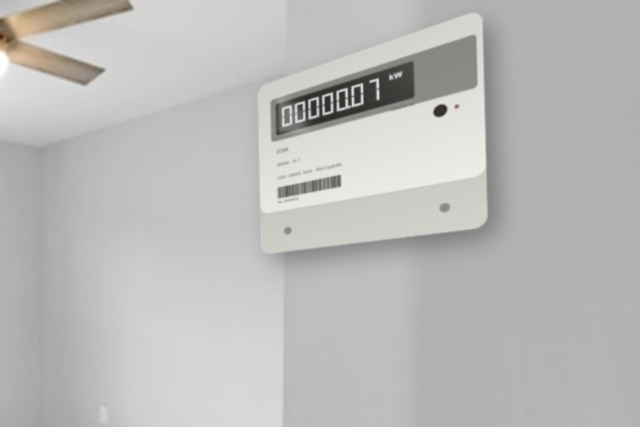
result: 0.07 kW
